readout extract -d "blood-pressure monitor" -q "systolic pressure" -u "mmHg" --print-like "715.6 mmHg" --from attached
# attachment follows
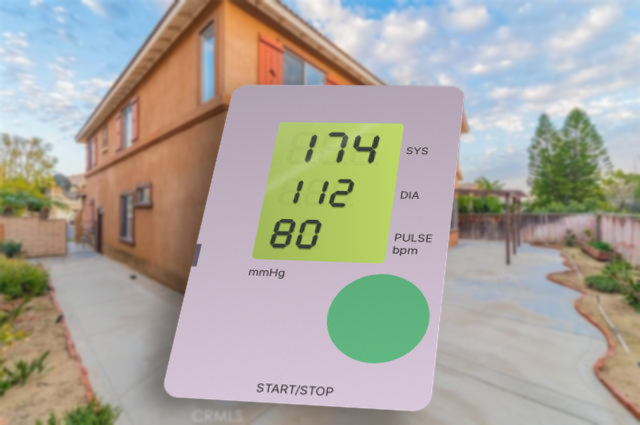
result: 174 mmHg
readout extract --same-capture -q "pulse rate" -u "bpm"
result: 80 bpm
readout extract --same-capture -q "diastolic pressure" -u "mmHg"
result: 112 mmHg
